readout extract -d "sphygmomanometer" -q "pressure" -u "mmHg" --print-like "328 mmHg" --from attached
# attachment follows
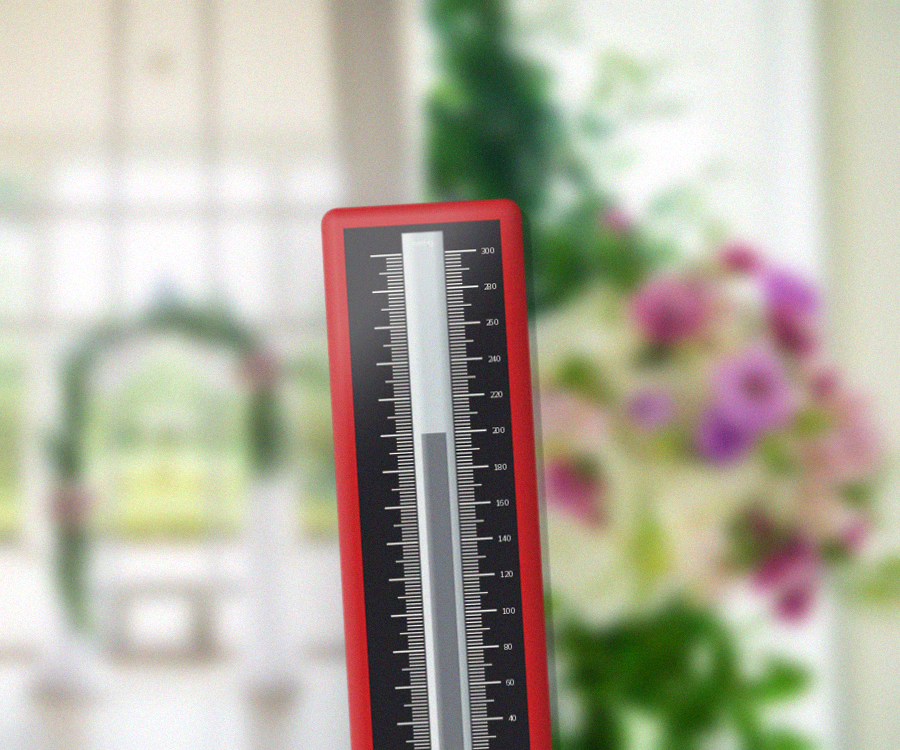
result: 200 mmHg
